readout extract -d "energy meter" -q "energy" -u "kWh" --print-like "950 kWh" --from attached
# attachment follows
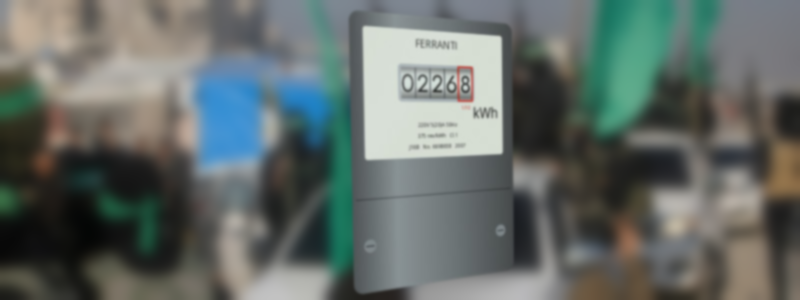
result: 226.8 kWh
